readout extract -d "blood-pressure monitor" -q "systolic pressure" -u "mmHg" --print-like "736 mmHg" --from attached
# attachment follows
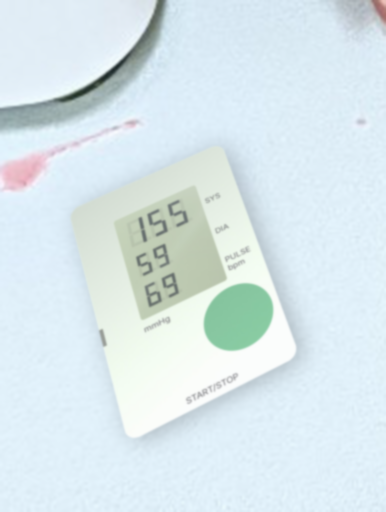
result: 155 mmHg
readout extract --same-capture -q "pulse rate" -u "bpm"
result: 69 bpm
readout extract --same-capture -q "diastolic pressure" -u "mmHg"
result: 59 mmHg
